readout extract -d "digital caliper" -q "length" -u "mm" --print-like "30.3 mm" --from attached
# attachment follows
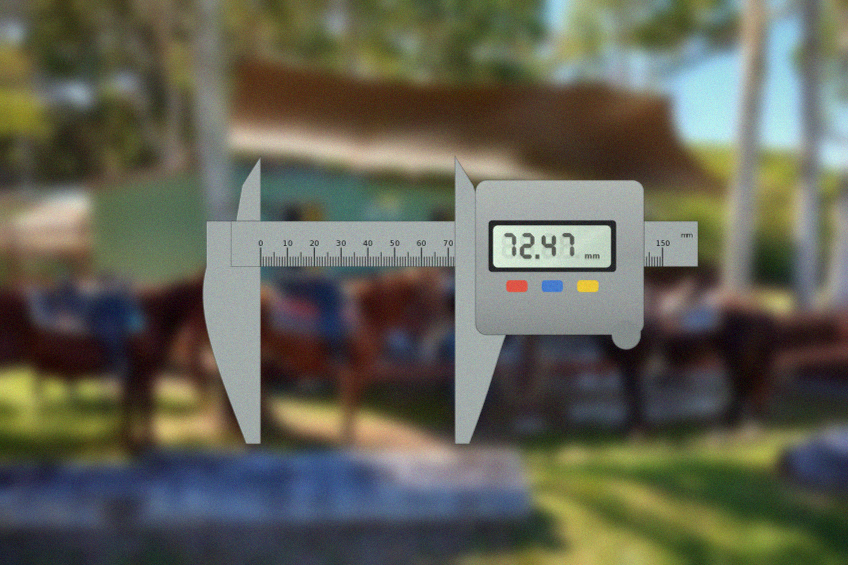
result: 72.47 mm
